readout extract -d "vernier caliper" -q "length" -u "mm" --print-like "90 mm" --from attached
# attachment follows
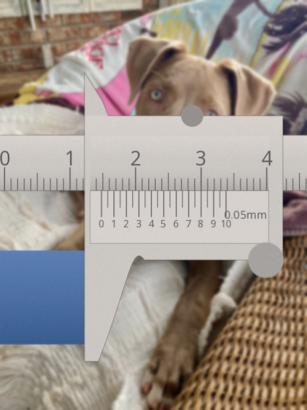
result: 14.8 mm
